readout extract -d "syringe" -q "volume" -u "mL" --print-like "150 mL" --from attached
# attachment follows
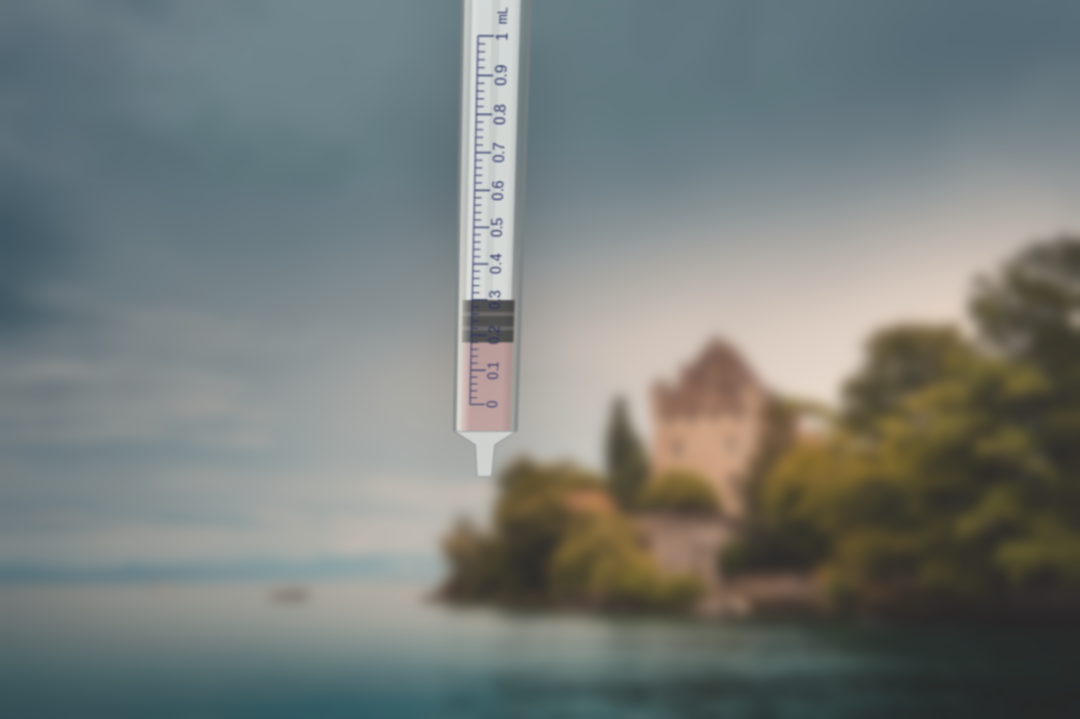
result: 0.18 mL
